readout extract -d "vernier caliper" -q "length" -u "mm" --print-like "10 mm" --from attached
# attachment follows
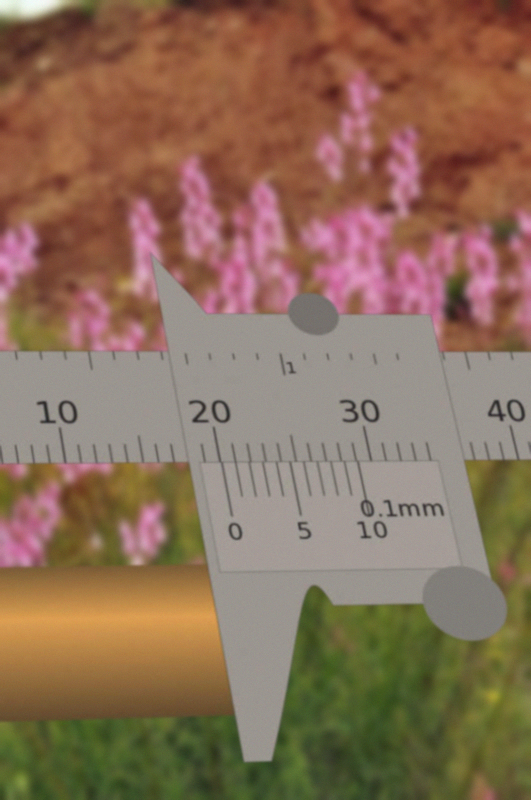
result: 20.1 mm
